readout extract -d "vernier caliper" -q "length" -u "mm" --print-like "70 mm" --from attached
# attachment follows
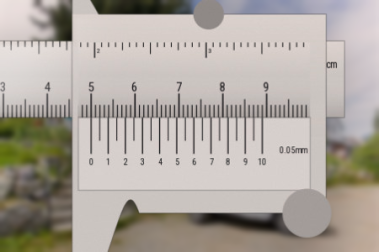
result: 50.0 mm
